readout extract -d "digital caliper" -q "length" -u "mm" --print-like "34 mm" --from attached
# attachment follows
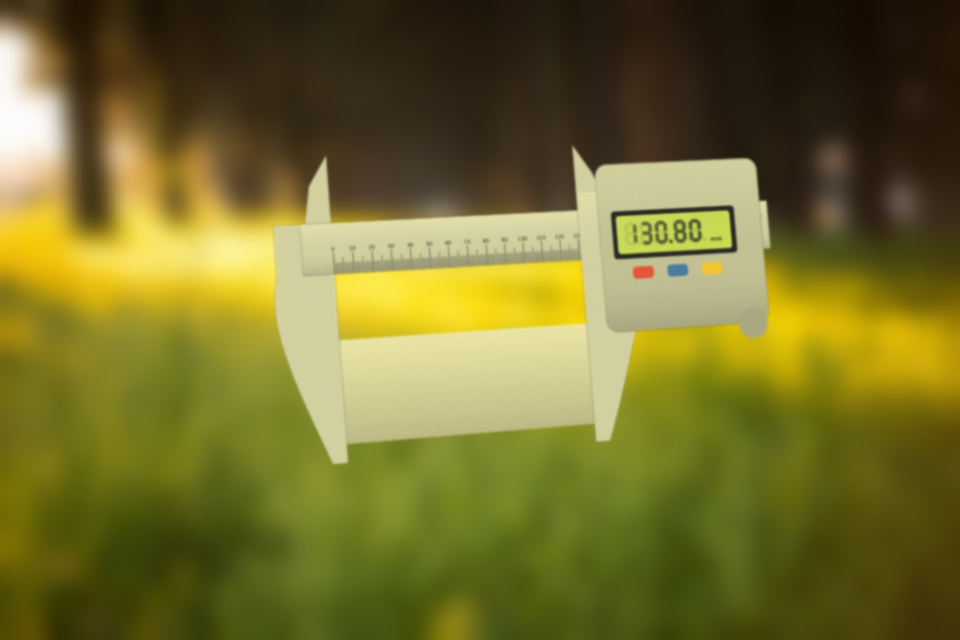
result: 130.80 mm
